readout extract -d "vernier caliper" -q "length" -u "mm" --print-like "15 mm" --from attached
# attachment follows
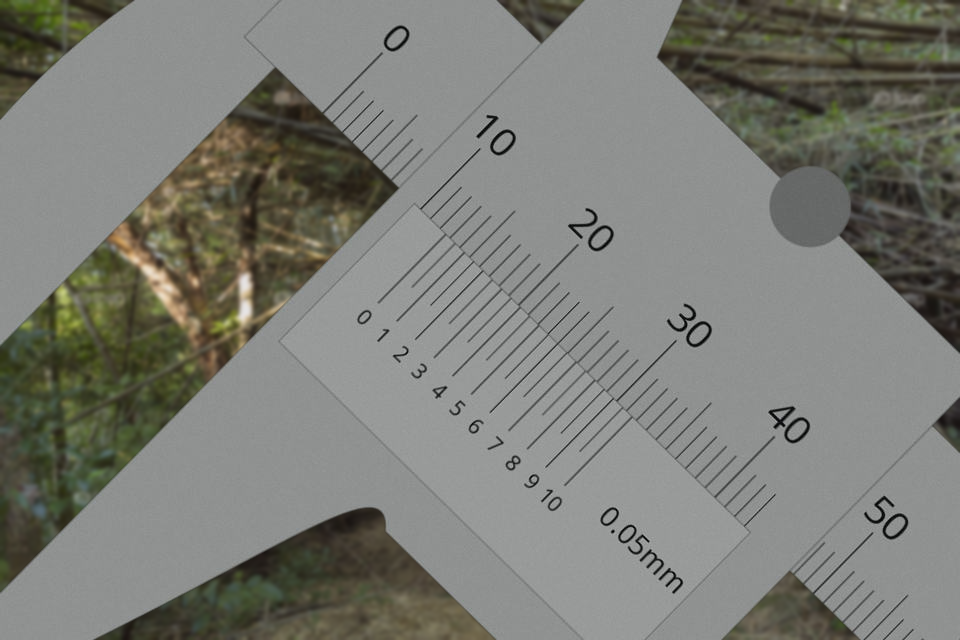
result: 12.6 mm
